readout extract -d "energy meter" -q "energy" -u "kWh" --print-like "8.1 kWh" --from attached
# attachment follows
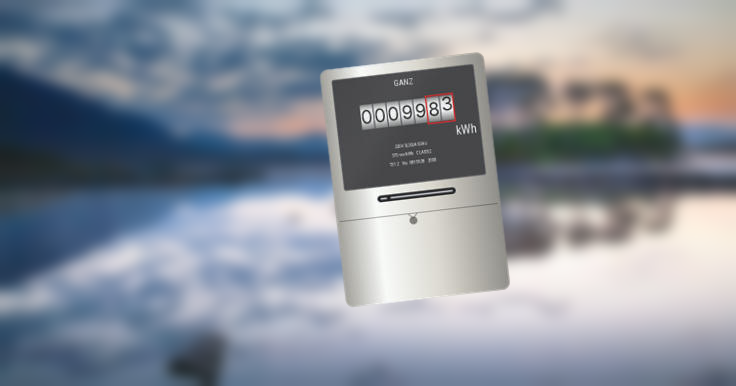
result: 99.83 kWh
